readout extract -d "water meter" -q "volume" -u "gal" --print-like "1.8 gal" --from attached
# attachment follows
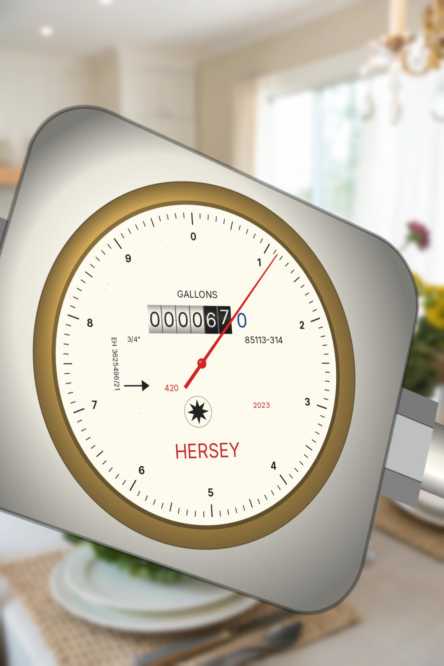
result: 671.1 gal
